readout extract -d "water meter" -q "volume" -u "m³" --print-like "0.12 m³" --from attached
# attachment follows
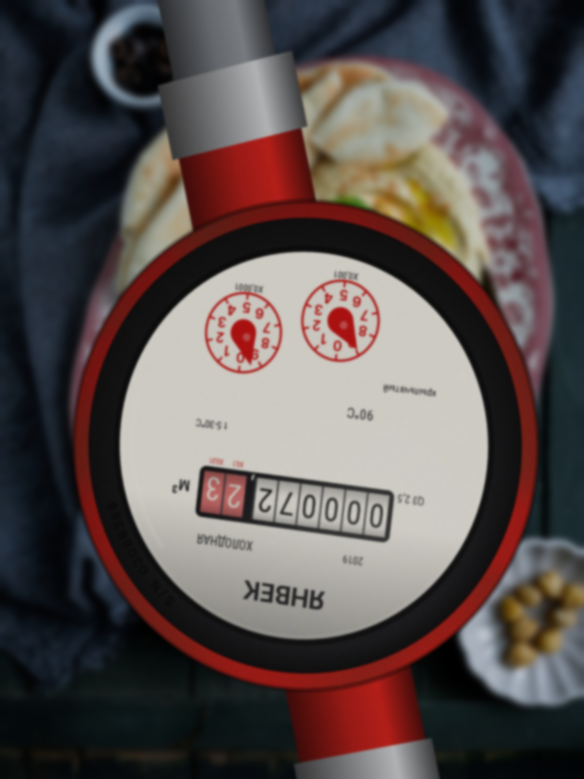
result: 72.2289 m³
